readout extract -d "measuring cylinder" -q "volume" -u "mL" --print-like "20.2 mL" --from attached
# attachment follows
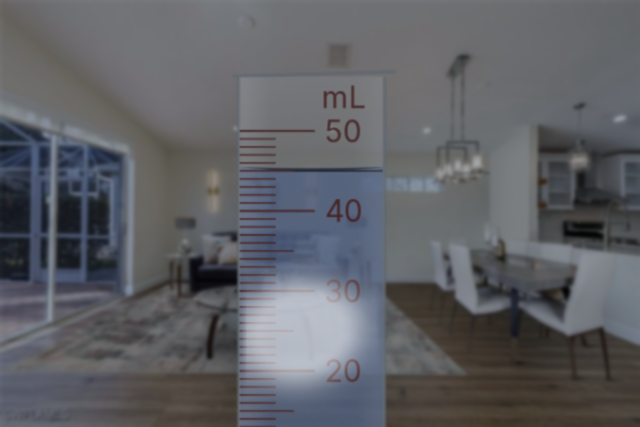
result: 45 mL
